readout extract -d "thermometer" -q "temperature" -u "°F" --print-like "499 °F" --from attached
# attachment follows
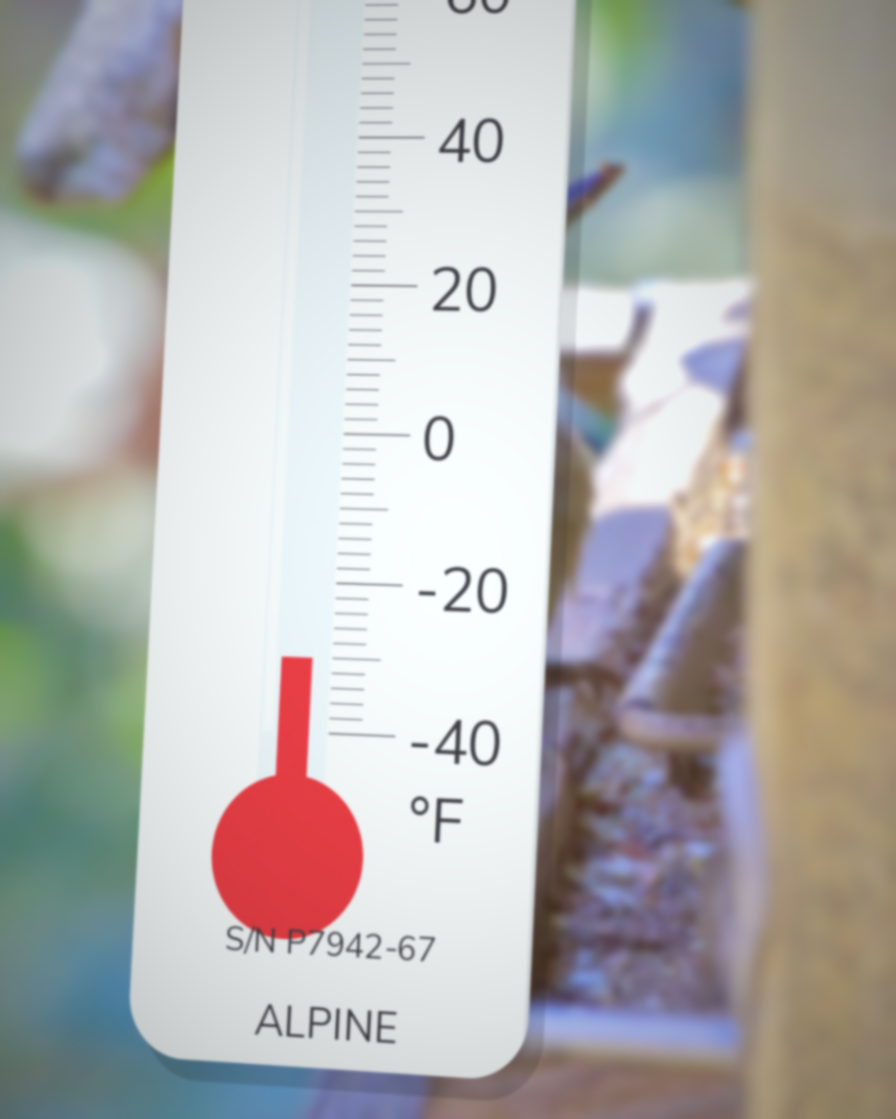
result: -30 °F
